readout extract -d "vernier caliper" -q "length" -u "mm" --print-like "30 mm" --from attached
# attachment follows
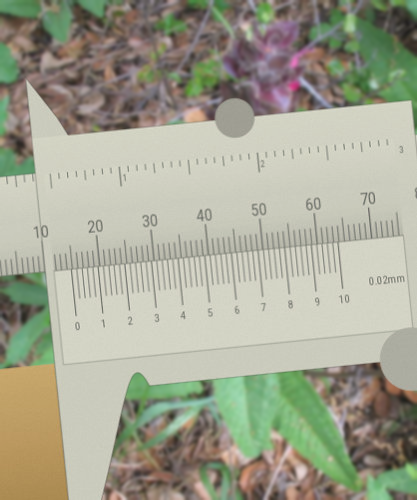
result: 14.8 mm
